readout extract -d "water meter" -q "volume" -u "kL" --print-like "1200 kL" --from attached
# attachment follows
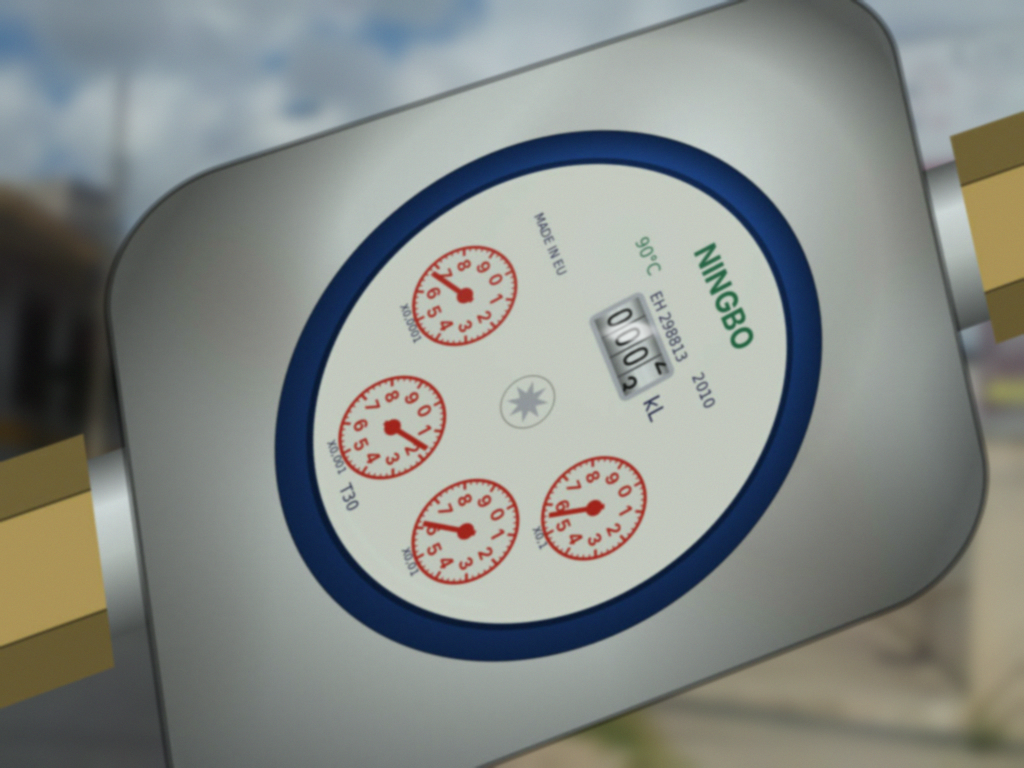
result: 2.5616 kL
